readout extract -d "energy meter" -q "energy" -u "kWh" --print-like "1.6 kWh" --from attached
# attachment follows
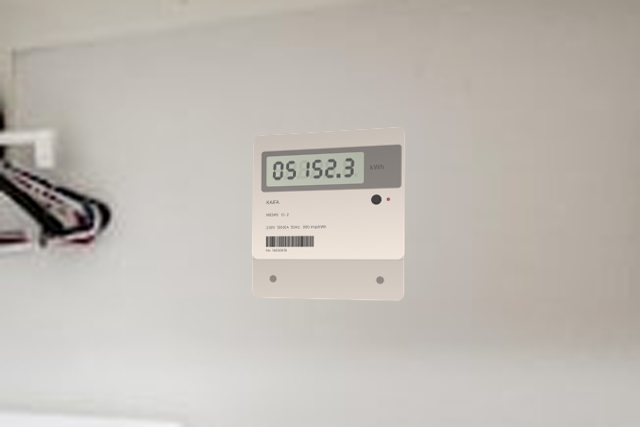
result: 5152.3 kWh
